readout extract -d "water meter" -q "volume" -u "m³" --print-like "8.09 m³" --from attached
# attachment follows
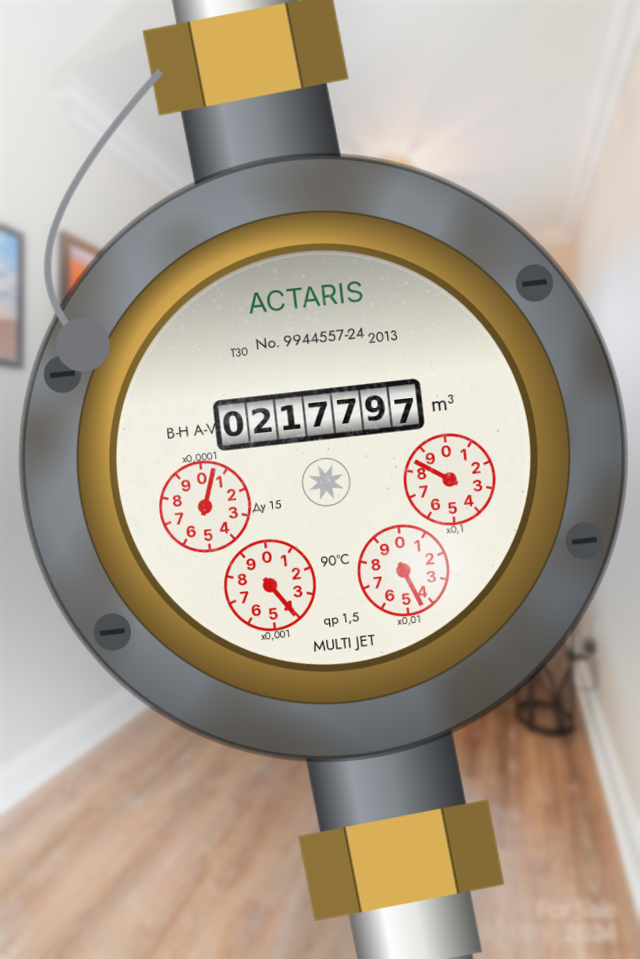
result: 217796.8440 m³
